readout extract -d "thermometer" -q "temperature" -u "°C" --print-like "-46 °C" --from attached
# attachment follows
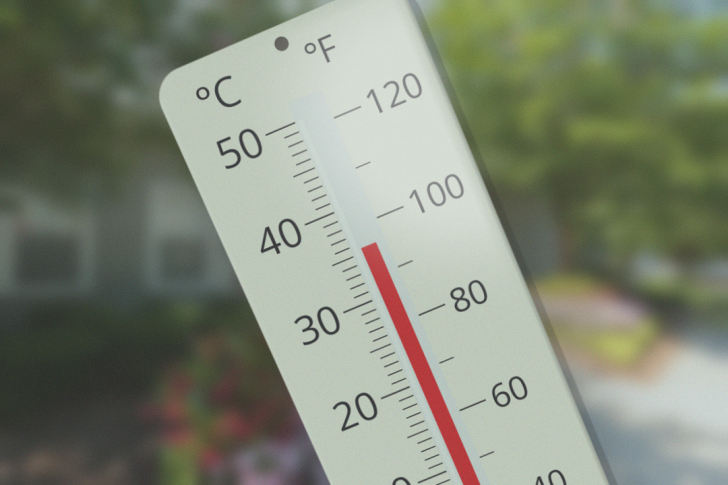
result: 35.5 °C
